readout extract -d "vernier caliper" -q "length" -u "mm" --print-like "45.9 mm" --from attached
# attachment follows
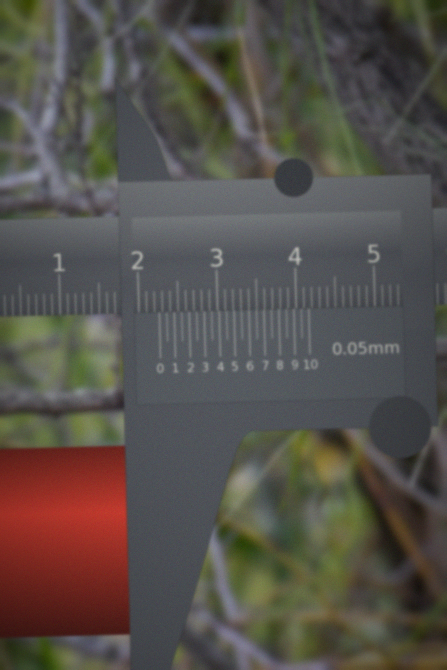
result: 22.6 mm
